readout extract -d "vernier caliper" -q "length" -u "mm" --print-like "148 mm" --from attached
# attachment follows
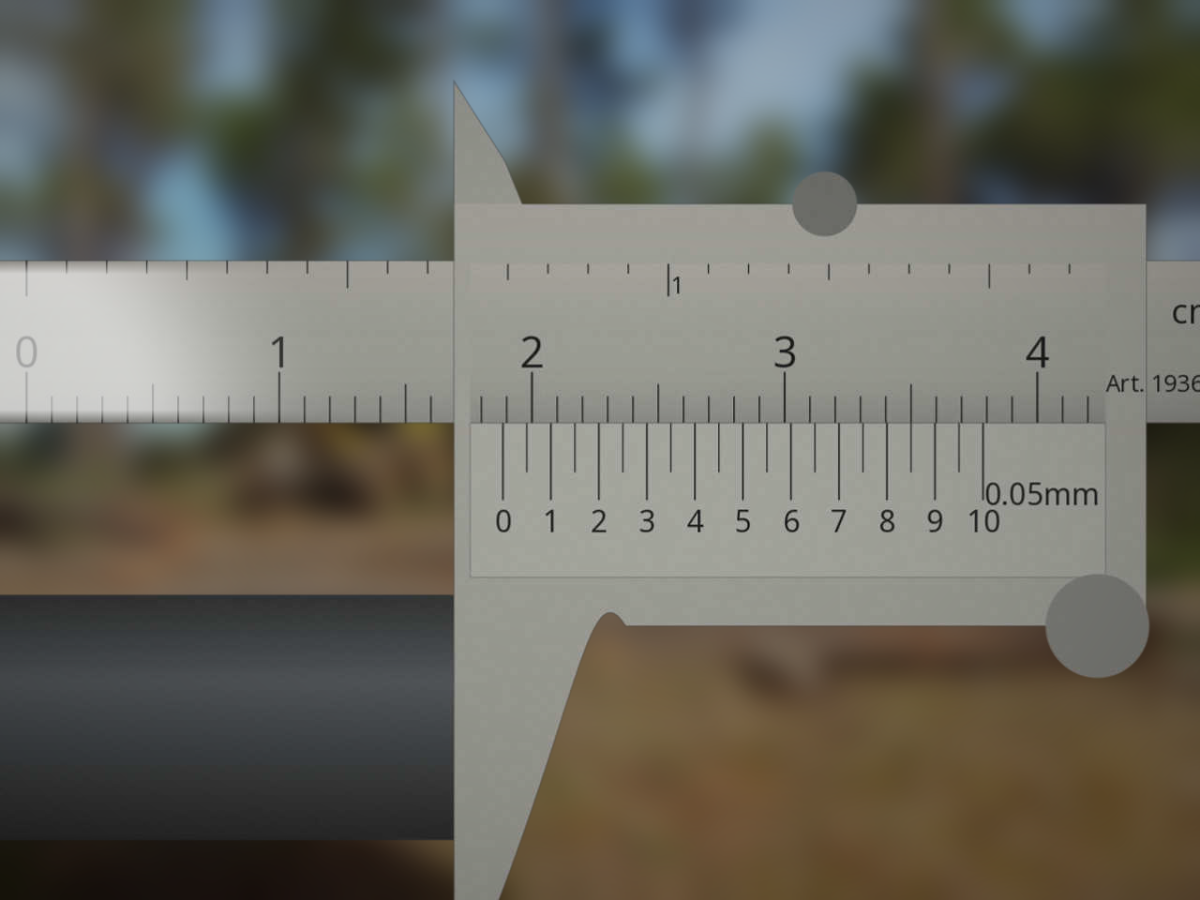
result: 18.85 mm
